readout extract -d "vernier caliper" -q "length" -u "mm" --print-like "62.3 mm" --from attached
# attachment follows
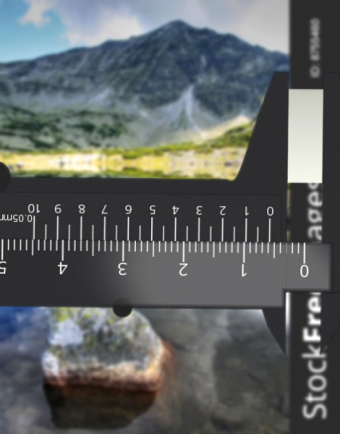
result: 5.8 mm
